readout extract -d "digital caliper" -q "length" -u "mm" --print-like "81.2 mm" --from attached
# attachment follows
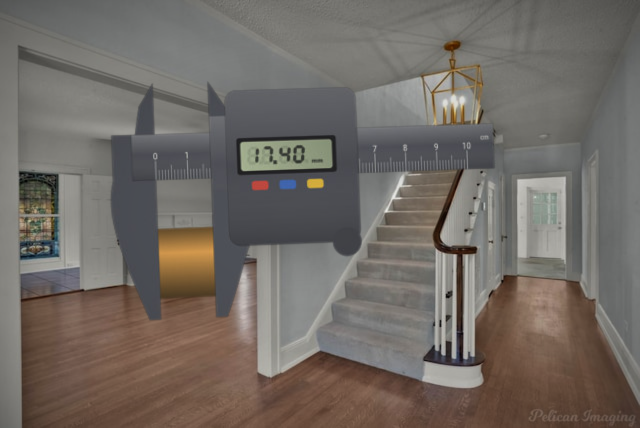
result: 17.40 mm
